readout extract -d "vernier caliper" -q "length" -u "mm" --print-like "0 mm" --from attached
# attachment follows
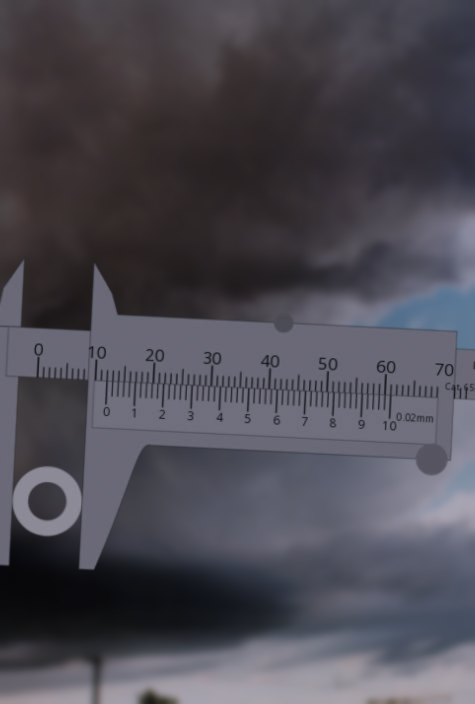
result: 12.0 mm
